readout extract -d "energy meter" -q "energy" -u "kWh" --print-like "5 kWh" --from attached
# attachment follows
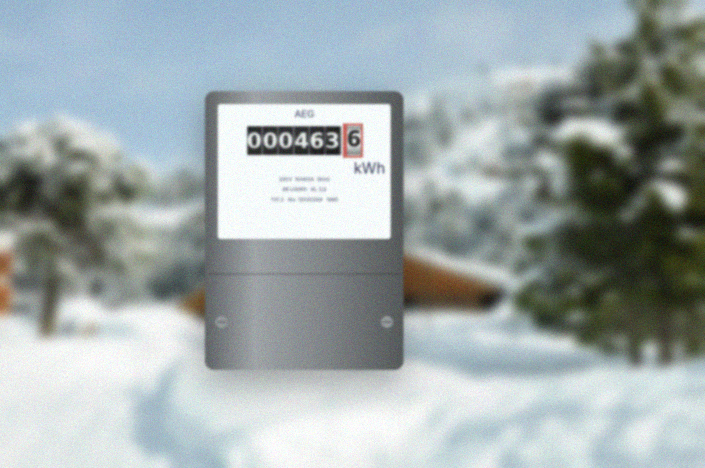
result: 463.6 kWh
